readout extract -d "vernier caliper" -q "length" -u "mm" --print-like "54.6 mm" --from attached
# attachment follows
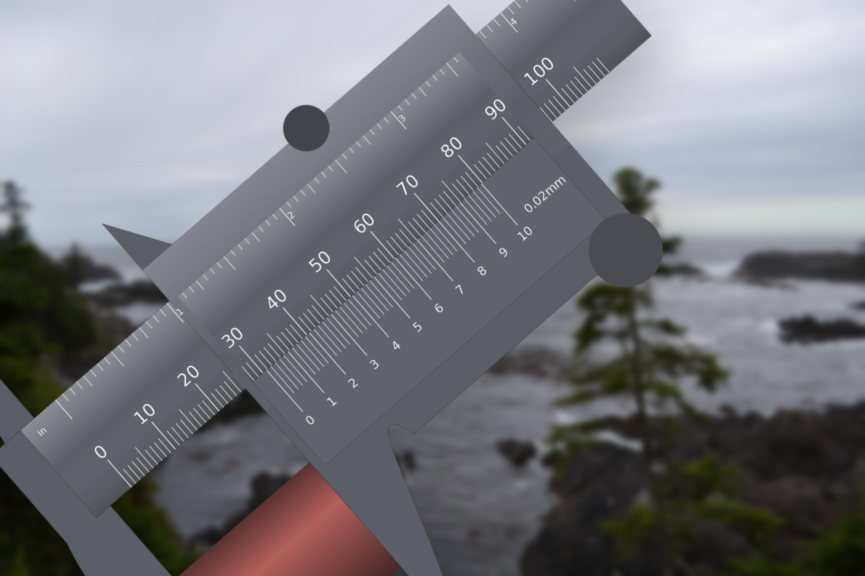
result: 30.8 mm
